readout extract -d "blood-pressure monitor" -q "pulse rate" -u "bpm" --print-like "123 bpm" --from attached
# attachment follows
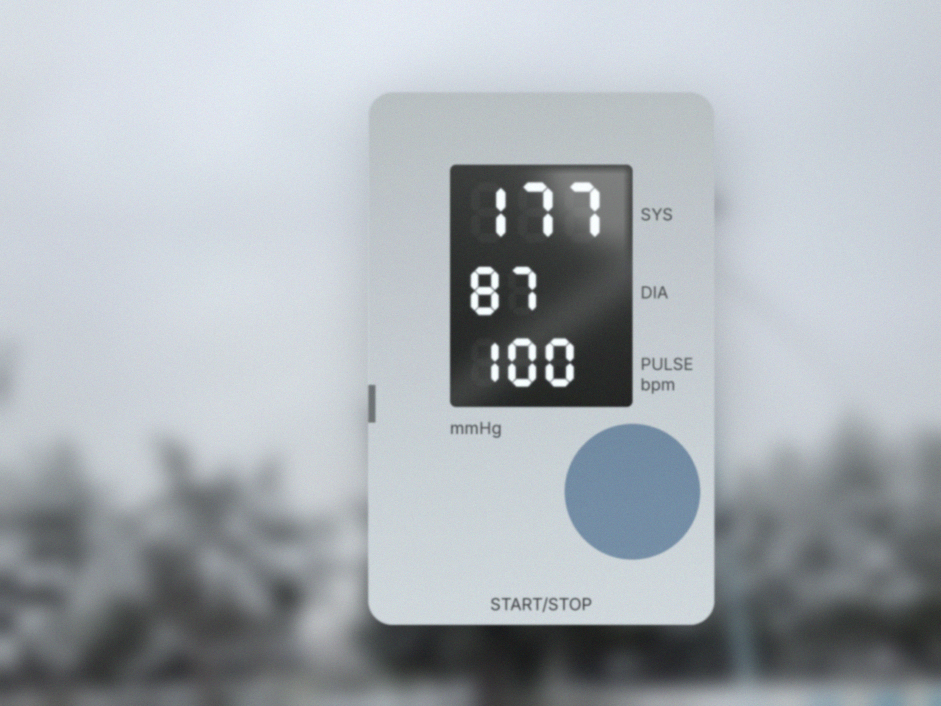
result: 100 bpm
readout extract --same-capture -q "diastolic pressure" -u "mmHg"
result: 87 mmHg
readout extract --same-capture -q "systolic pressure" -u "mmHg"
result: 177 mmHg
